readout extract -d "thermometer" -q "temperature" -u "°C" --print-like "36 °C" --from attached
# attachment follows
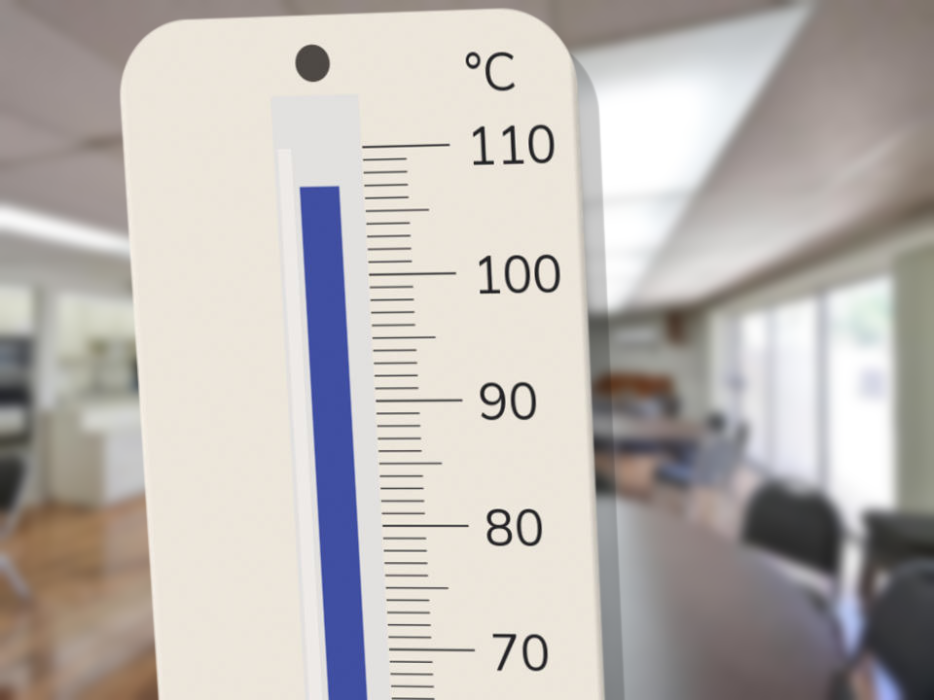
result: 107 °C
